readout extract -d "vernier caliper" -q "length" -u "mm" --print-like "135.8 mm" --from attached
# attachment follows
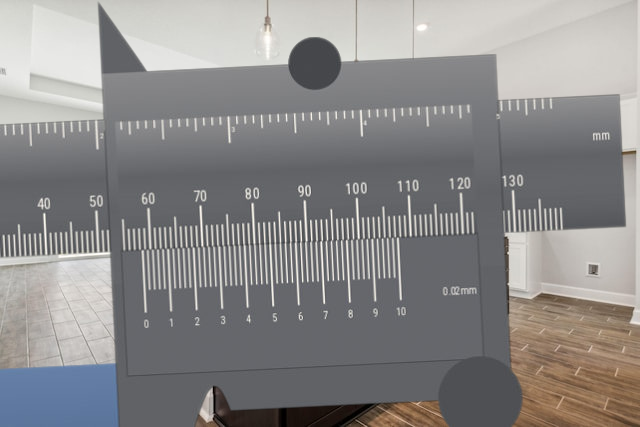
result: 58.5 mm
